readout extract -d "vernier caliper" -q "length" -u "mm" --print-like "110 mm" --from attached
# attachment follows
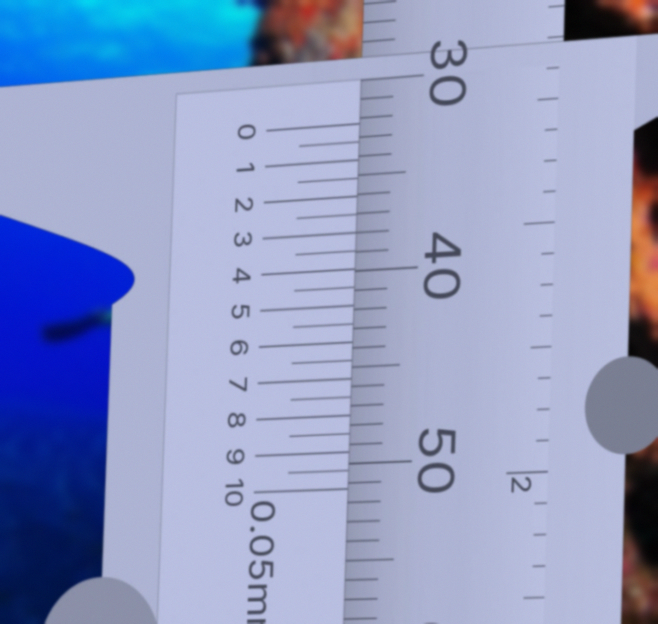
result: 32.3 mm
